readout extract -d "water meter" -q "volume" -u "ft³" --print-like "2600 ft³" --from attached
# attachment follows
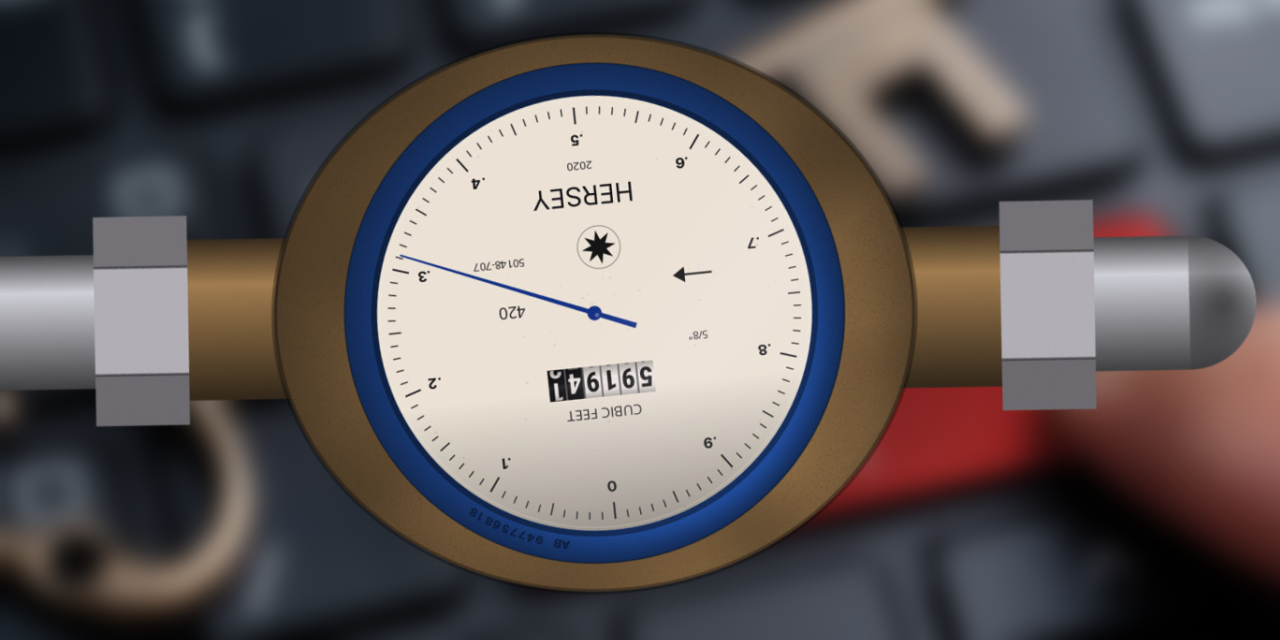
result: 591941.31 ft³
